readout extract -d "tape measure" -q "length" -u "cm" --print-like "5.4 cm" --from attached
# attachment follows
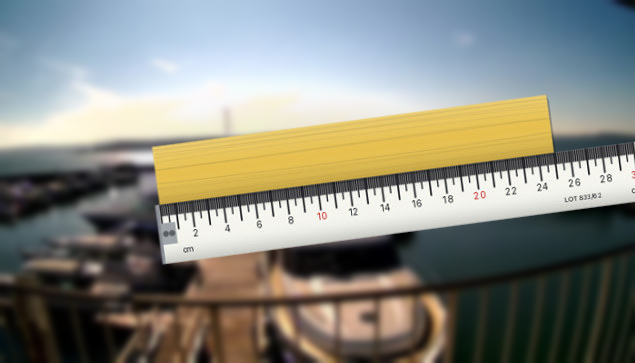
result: 25 cm
